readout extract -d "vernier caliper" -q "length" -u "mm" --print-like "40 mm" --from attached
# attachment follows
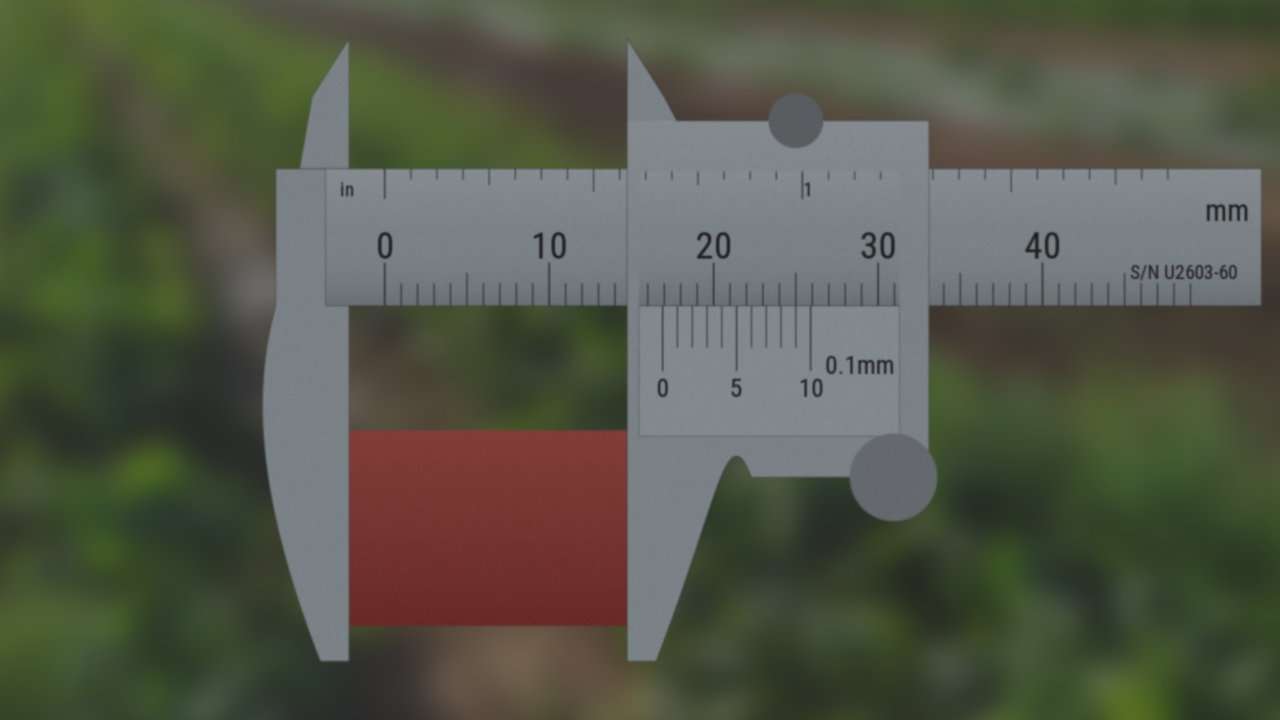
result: 16.9 mm
